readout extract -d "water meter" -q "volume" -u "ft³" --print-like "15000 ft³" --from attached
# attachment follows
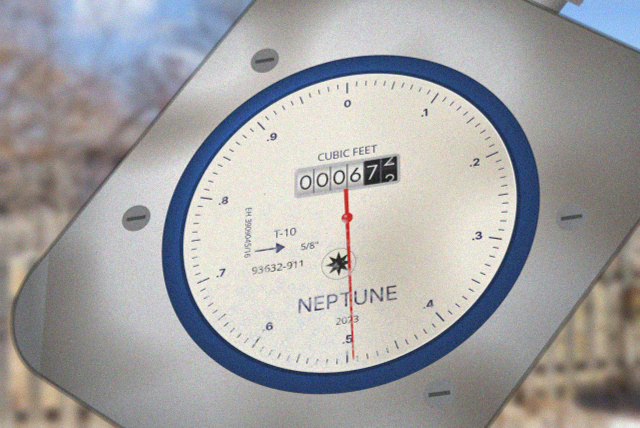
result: 672.49 ft³
